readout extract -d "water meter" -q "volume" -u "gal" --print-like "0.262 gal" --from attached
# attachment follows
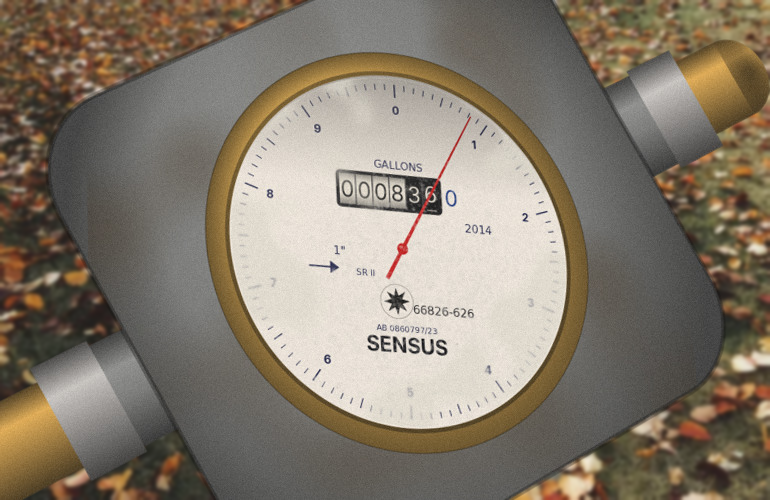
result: 8360.8 gal
